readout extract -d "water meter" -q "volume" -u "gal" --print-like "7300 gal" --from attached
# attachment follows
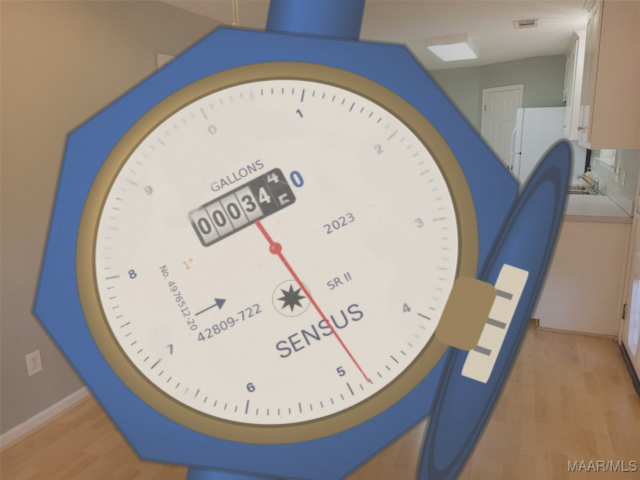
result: 3444.8 gal
